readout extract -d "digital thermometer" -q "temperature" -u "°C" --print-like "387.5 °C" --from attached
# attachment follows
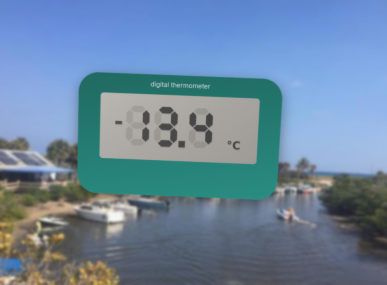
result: -13.4 °C
